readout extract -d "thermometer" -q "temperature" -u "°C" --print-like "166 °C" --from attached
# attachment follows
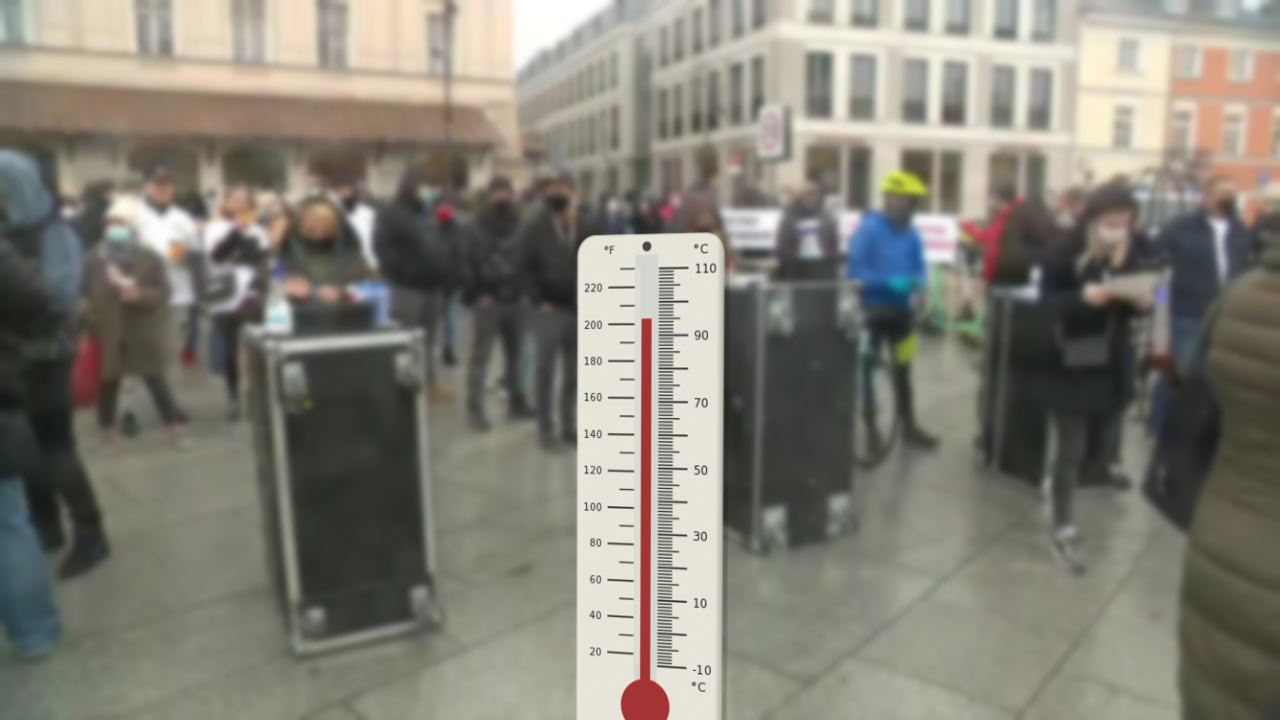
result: 95 °C
